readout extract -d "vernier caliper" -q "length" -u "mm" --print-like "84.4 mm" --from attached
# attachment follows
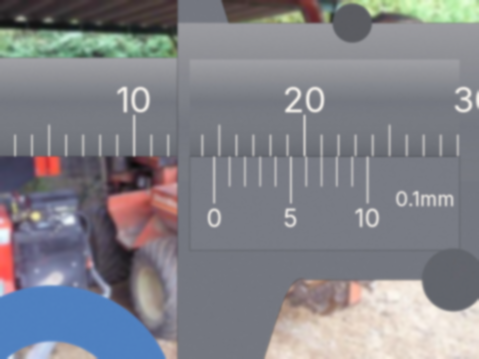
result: 14.7 mm
